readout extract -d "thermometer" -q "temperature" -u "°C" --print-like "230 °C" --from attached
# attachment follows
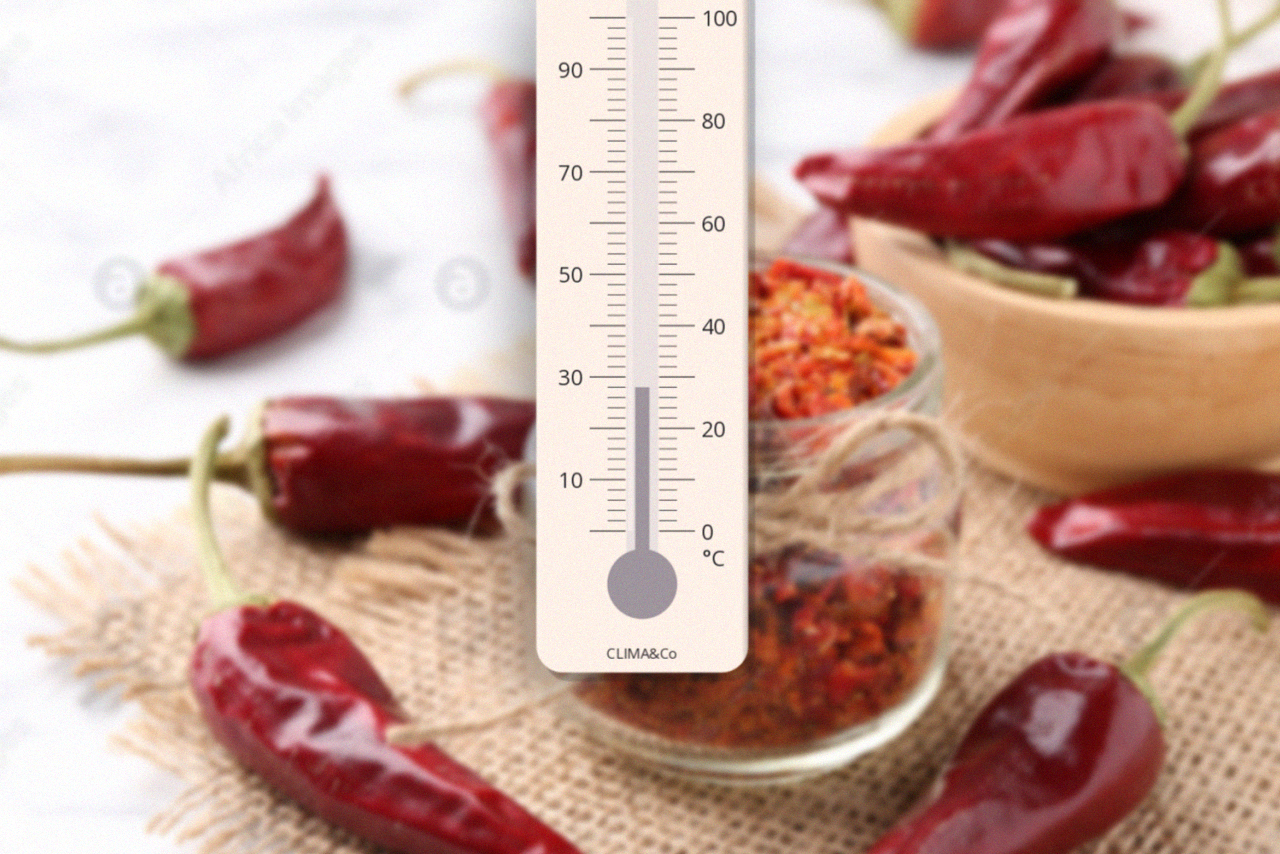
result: 28 °C
